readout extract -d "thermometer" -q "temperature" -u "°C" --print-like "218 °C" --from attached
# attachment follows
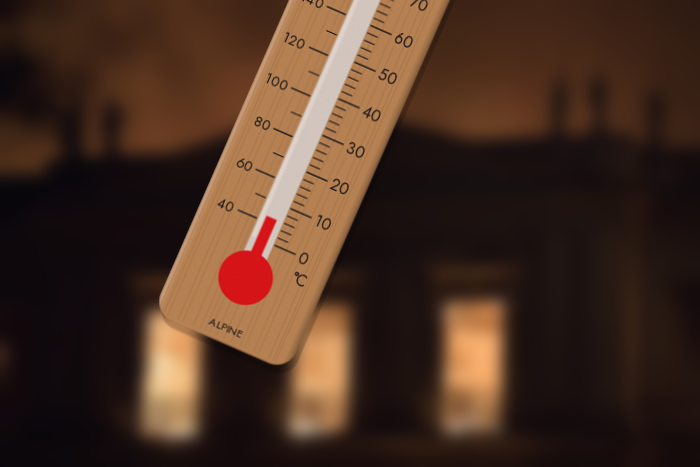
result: 6 °C
